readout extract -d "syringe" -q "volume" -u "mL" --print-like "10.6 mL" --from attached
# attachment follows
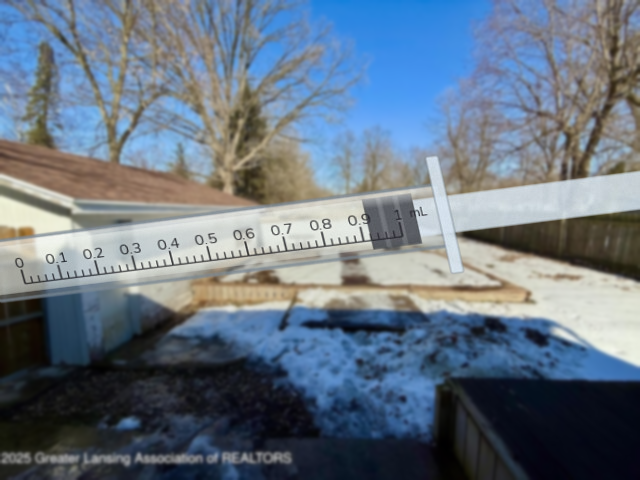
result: 0.92 mL
